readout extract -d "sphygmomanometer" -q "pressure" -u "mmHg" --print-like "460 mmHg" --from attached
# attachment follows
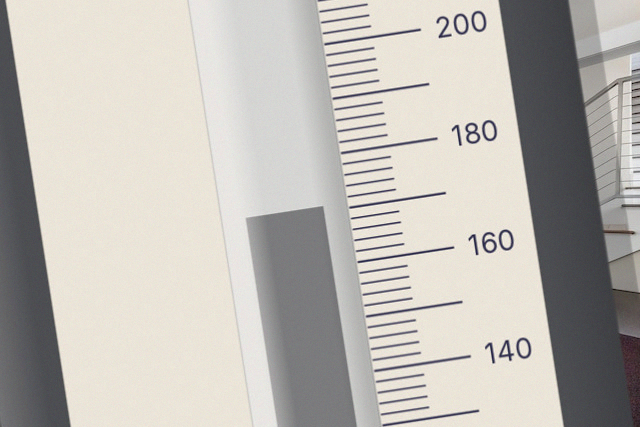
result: 171 mmHg
